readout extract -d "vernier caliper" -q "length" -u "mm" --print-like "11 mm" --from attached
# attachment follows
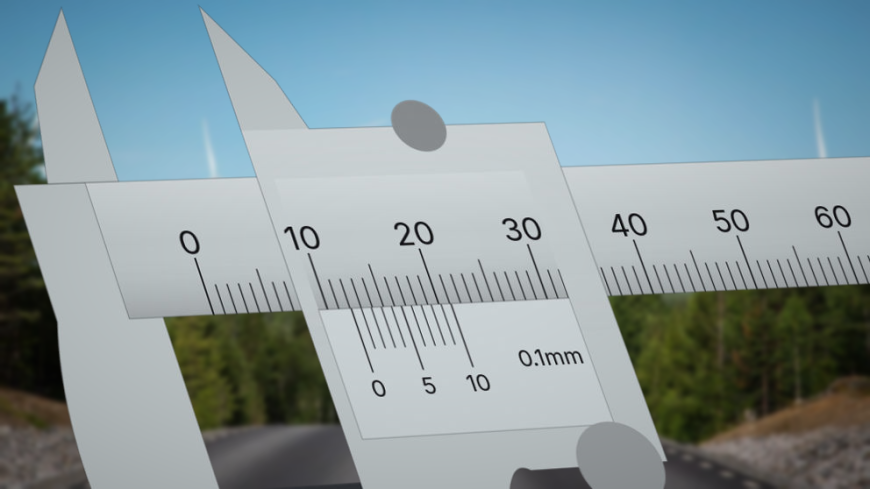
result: 12.1 mm
